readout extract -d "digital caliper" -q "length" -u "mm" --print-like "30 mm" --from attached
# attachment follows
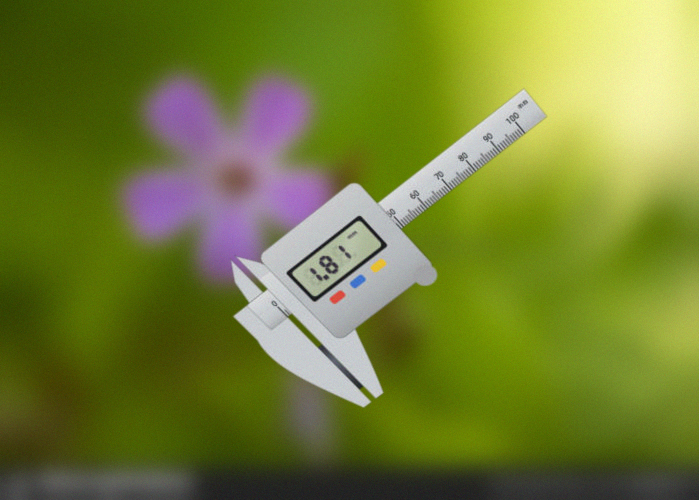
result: 1.81 mm
